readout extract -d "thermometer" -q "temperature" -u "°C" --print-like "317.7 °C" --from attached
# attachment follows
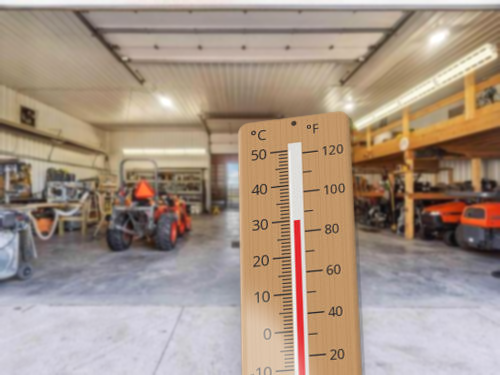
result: 30 °C
